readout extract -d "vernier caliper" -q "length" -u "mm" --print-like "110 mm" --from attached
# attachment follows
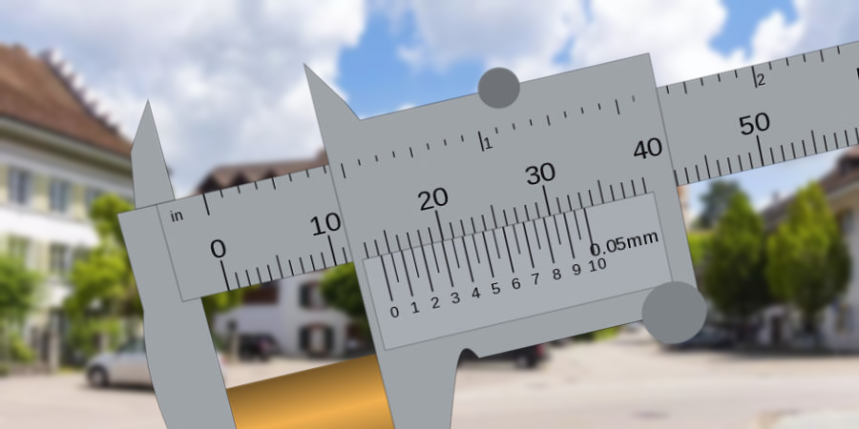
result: 14.2 mm
